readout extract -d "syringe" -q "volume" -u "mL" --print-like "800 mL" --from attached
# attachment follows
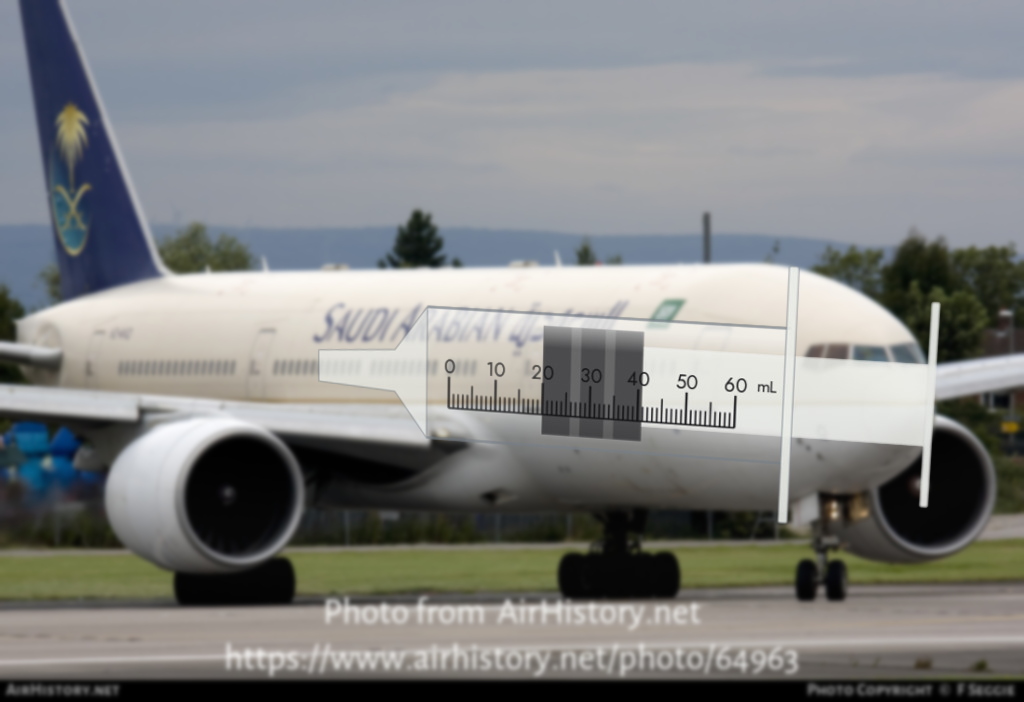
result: 20 mL
